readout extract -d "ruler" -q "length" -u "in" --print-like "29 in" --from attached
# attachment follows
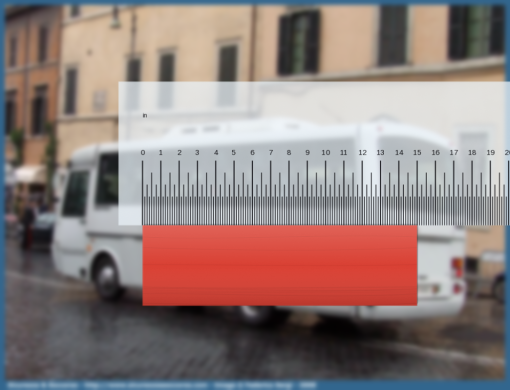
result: 15 in
